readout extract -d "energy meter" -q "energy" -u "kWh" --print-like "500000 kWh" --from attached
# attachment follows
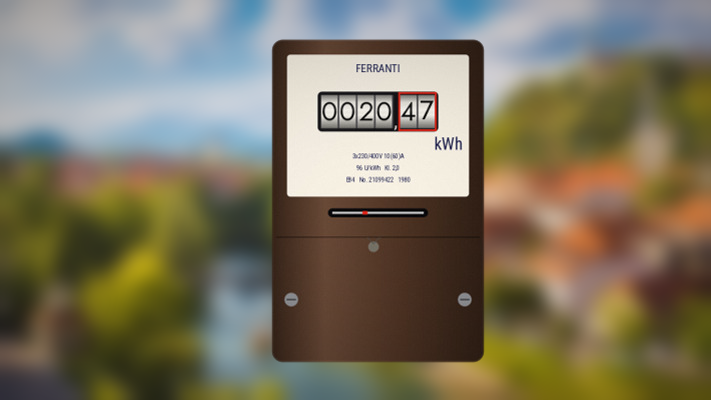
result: 20.47 kWh
